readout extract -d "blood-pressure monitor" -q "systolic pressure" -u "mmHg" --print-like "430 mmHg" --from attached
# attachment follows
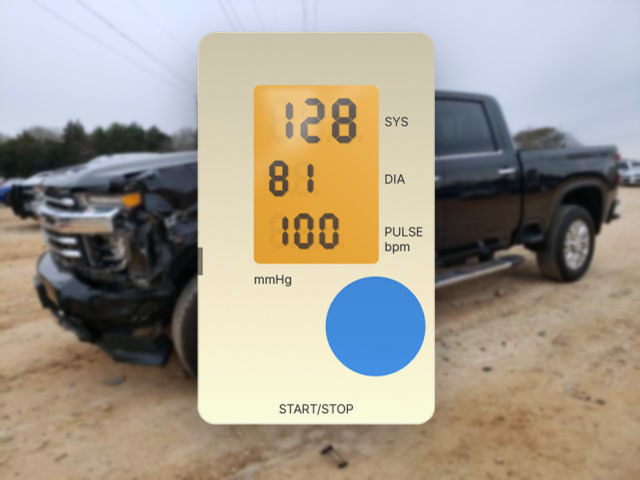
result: 128 mmHg
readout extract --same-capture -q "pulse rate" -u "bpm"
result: 100 bpm
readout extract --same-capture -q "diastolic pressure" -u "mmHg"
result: 81 mmHg
